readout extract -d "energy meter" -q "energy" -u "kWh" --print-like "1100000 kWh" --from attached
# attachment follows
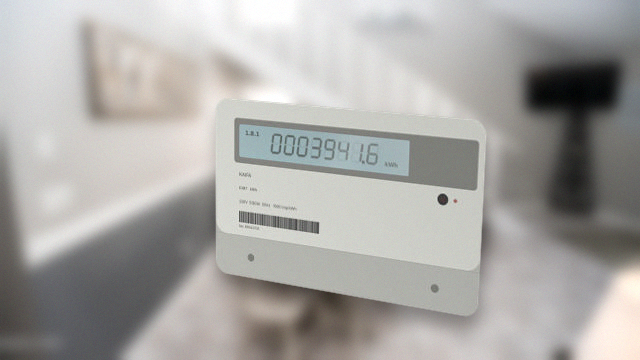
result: 3941.6 kWh
